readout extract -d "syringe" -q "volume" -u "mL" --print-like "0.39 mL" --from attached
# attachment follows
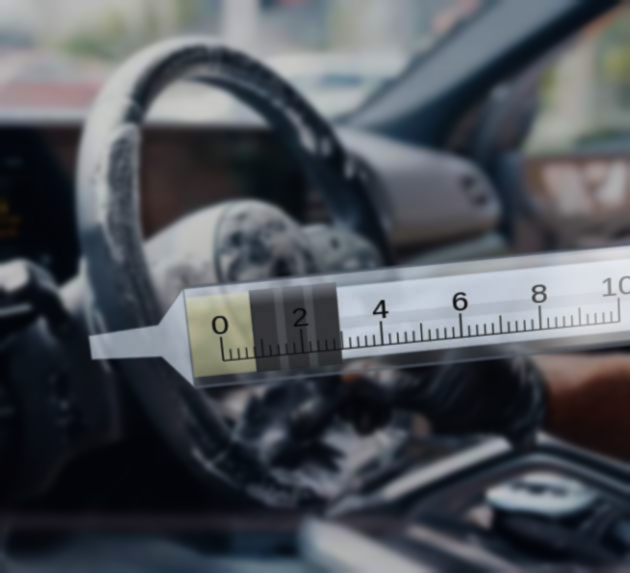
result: 0.8 mL
